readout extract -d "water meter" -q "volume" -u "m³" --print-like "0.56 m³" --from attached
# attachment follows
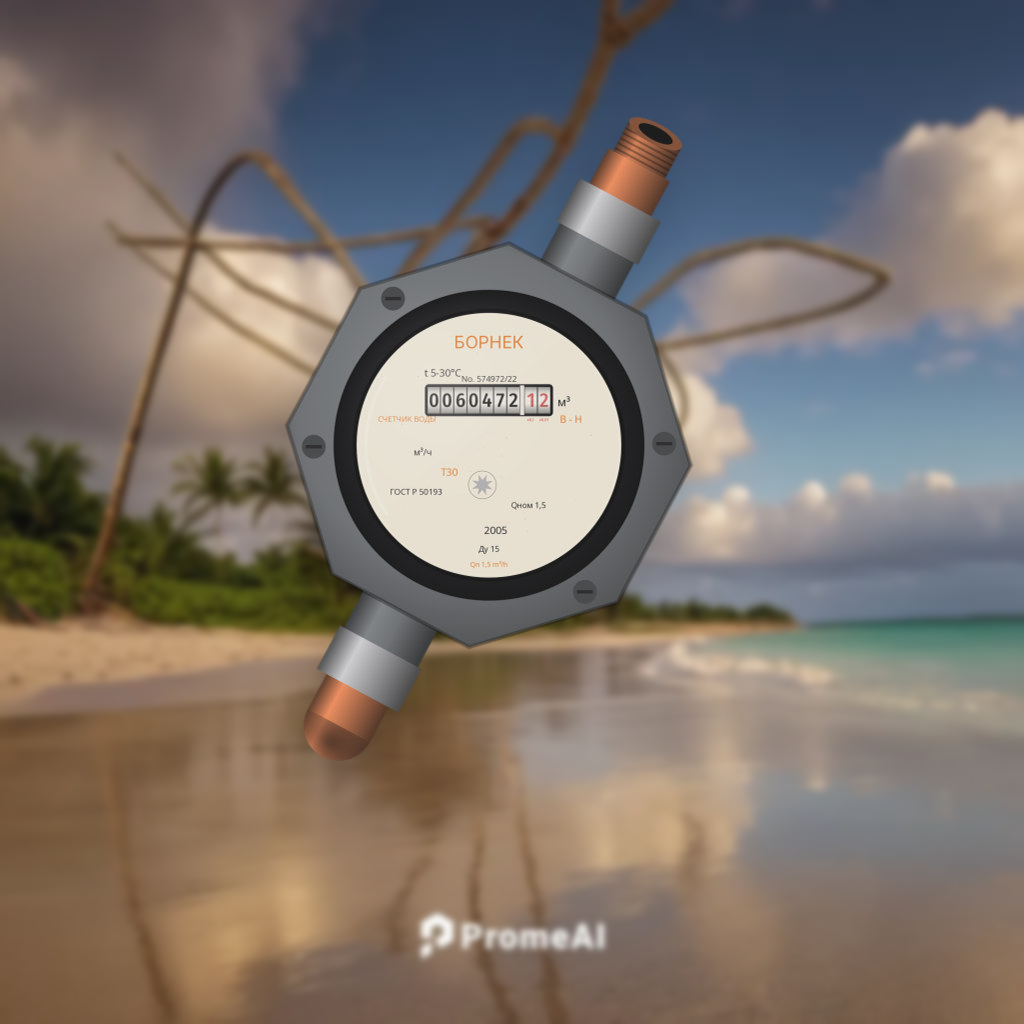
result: 60472.12 m³
